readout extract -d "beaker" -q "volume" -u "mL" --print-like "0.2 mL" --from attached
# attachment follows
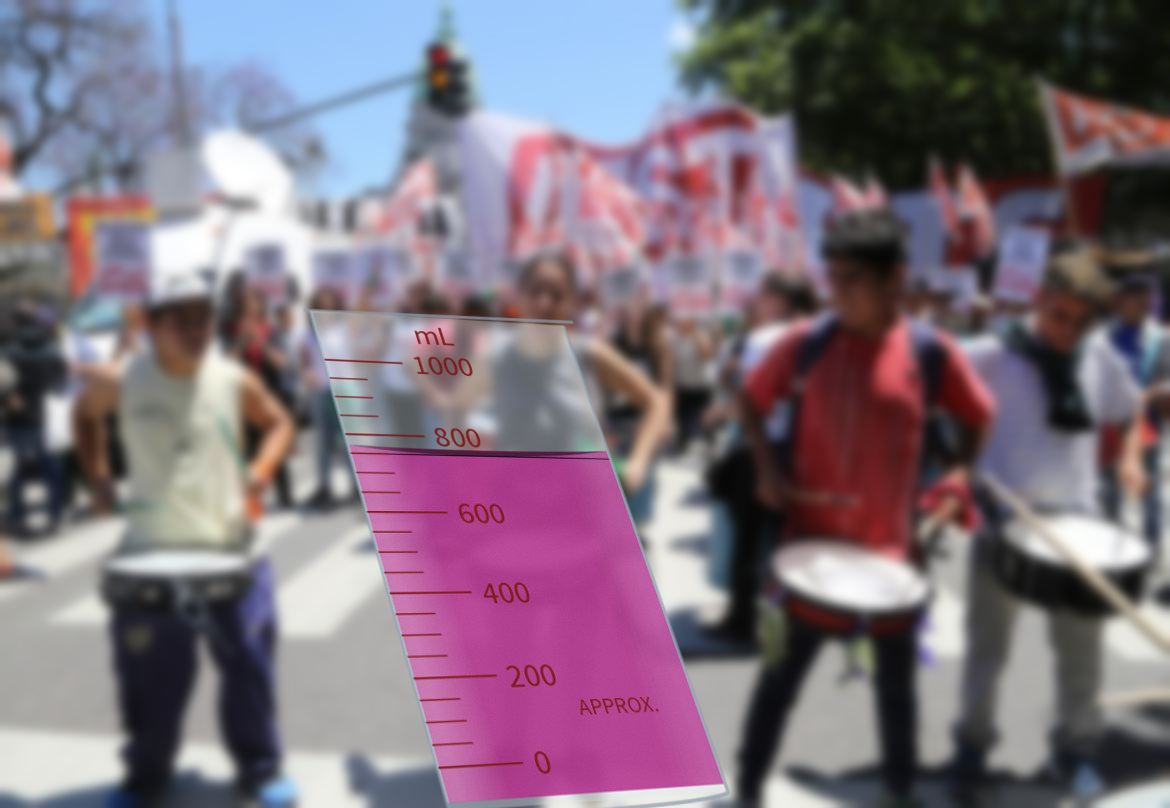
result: 750 mL
